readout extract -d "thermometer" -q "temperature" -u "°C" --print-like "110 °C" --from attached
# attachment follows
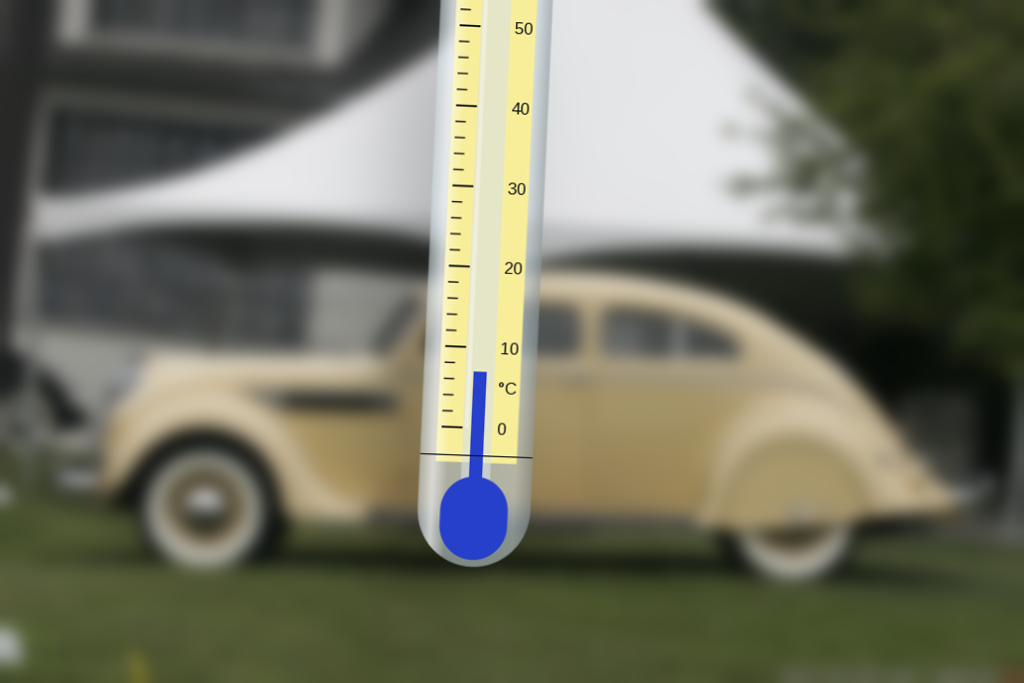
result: 7 °C
